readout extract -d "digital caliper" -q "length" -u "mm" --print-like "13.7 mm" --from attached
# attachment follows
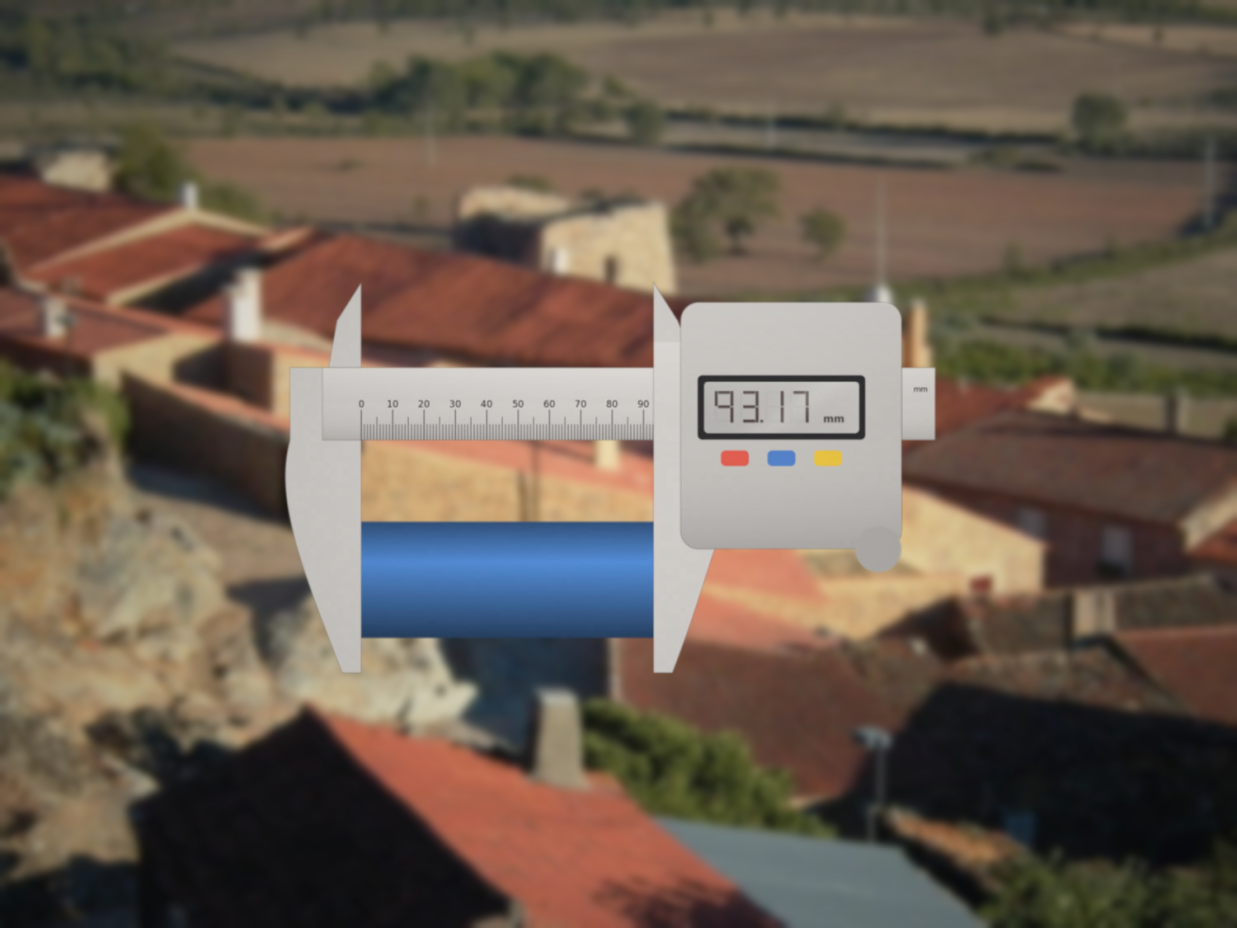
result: 93.17 mm
